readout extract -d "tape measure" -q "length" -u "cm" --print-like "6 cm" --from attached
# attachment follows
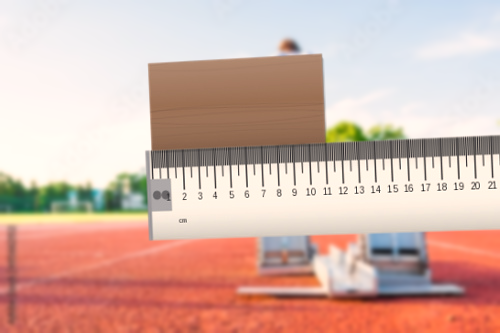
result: 11 cm
